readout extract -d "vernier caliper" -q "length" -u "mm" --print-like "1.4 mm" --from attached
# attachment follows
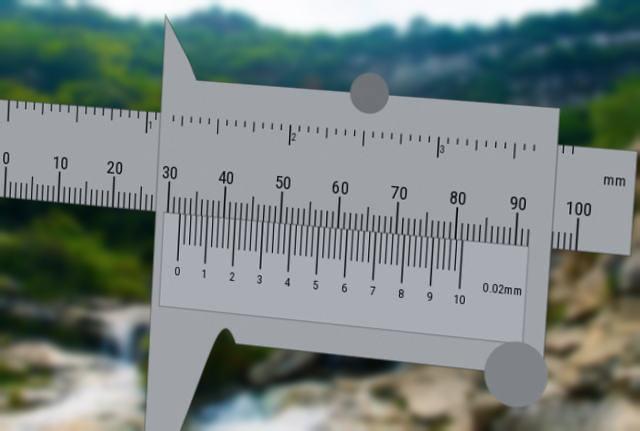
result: 32.2 mm
